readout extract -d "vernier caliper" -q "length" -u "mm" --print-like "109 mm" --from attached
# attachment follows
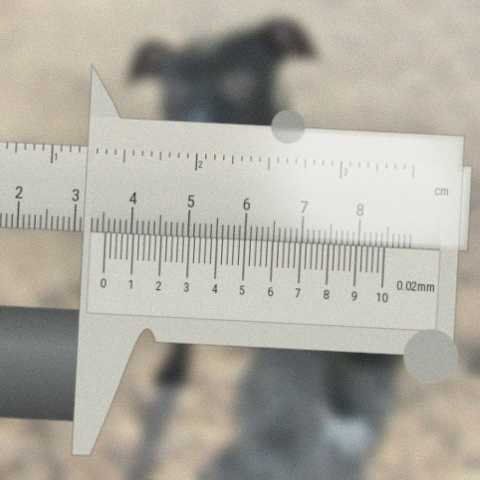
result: 35.5 mm
